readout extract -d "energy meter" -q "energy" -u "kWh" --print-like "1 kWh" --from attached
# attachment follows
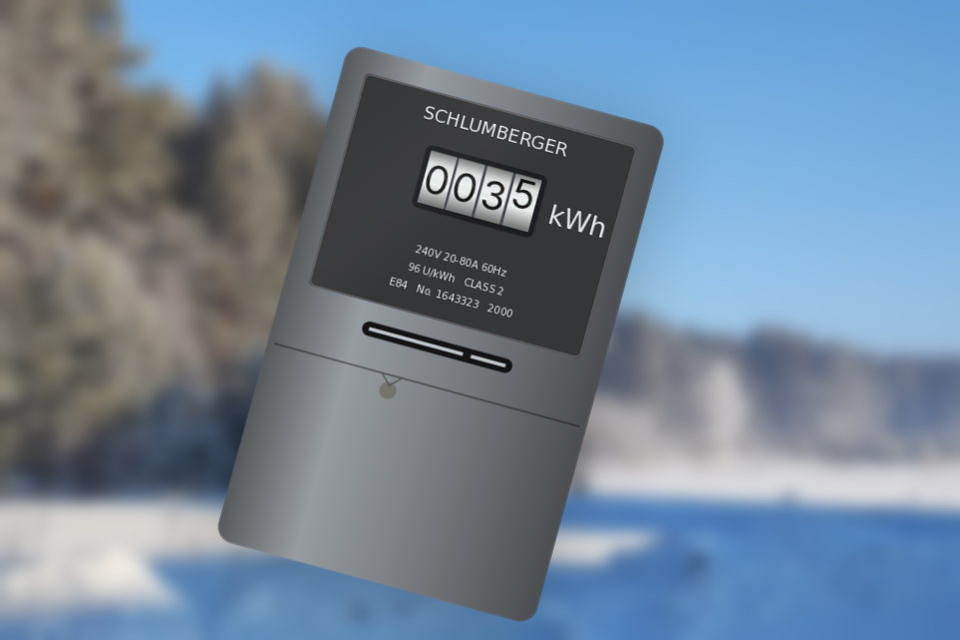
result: 35 kWh
